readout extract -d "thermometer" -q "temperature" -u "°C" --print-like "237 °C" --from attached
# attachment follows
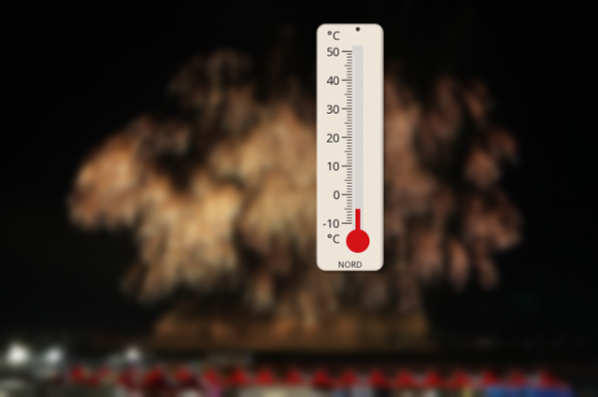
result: -5 °C
